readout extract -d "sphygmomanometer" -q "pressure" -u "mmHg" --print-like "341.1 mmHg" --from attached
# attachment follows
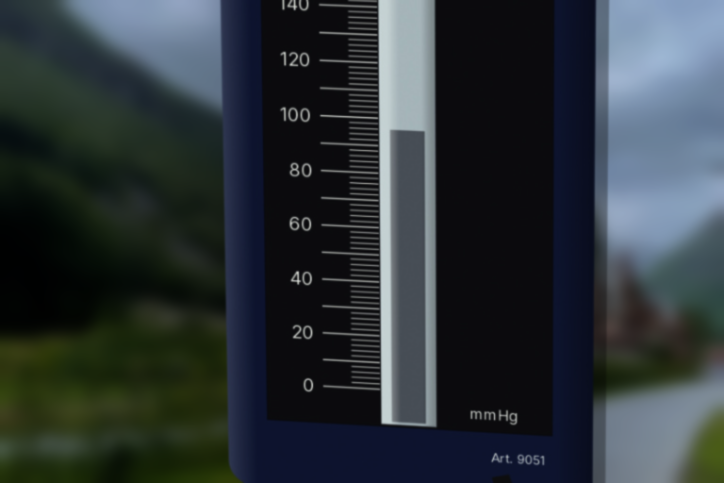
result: 96 mmHg
